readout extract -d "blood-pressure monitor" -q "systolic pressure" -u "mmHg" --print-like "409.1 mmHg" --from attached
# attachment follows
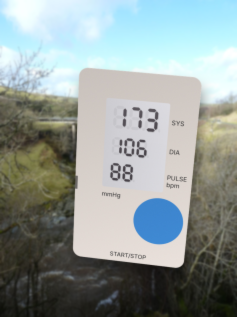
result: 173 mmHg
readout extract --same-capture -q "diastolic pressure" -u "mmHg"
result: 106 mmHg
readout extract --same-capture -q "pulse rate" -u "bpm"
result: 88 bpm
